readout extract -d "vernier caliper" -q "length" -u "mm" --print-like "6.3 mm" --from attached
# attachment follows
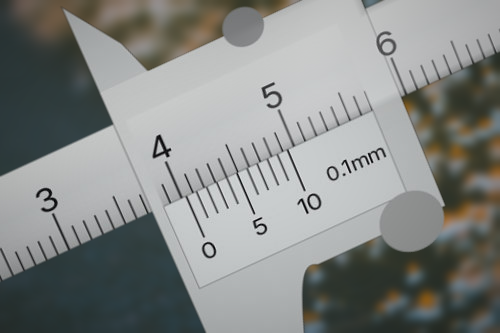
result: 40.4 mm
